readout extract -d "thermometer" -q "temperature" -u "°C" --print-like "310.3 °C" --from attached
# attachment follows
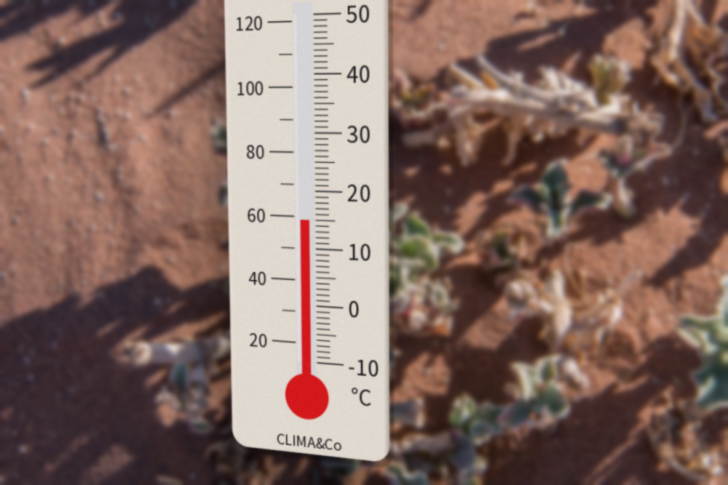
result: 15 °C
